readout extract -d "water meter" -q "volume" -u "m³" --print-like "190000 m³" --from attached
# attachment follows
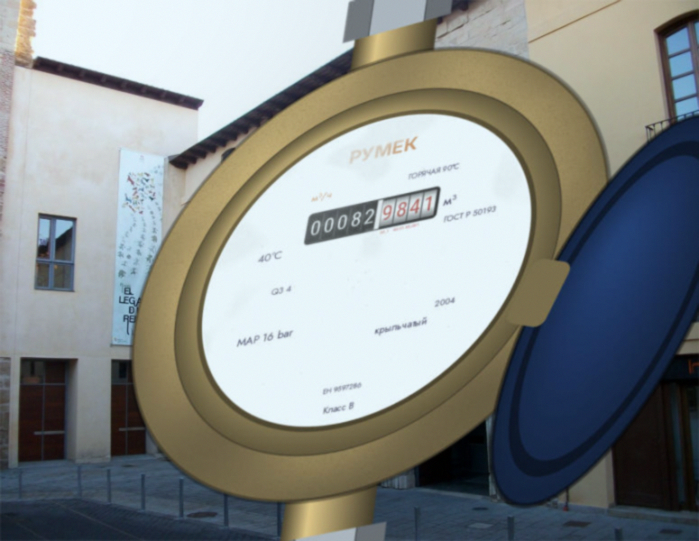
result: 82.9841 m³
